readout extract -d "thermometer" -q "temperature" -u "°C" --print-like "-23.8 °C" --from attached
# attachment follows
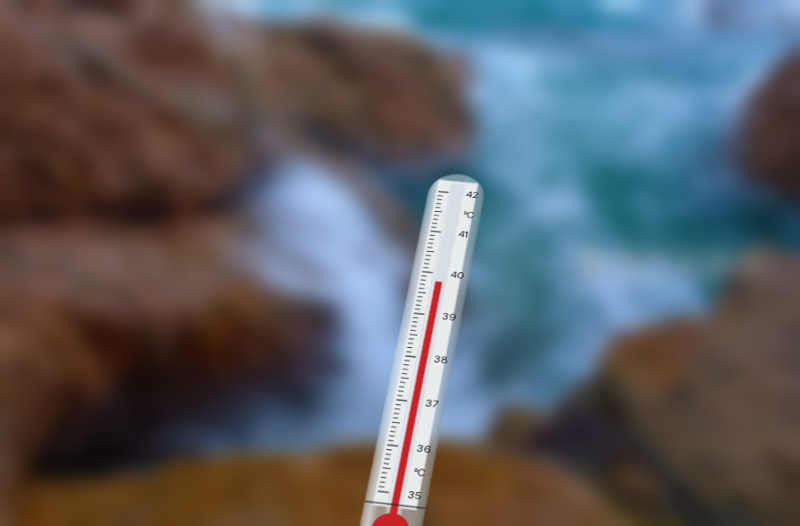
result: 39.8 °C
